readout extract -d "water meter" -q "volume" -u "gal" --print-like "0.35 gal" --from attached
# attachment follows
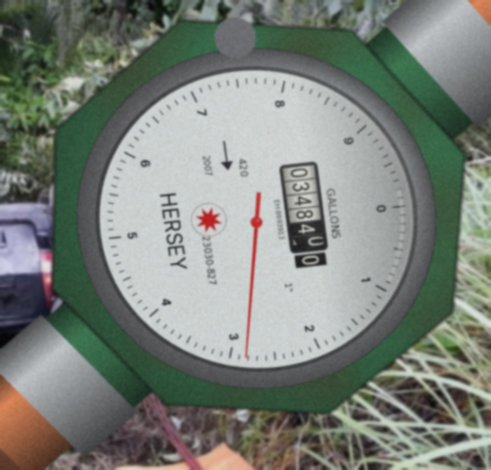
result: 348402.8 gal
